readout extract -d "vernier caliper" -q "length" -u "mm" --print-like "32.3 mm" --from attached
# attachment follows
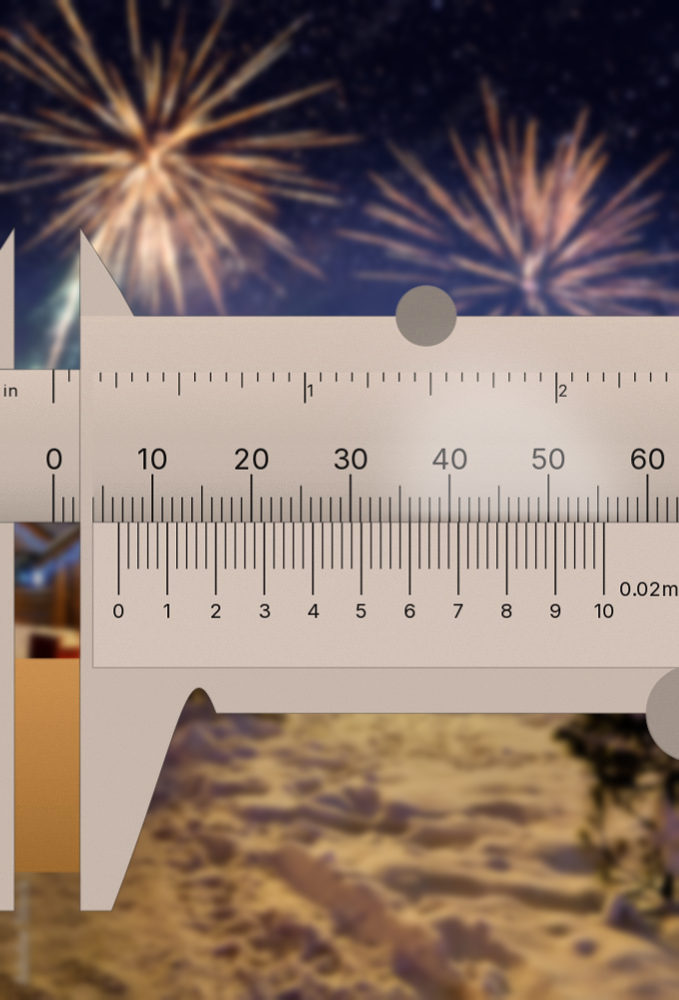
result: 6.6 mm
